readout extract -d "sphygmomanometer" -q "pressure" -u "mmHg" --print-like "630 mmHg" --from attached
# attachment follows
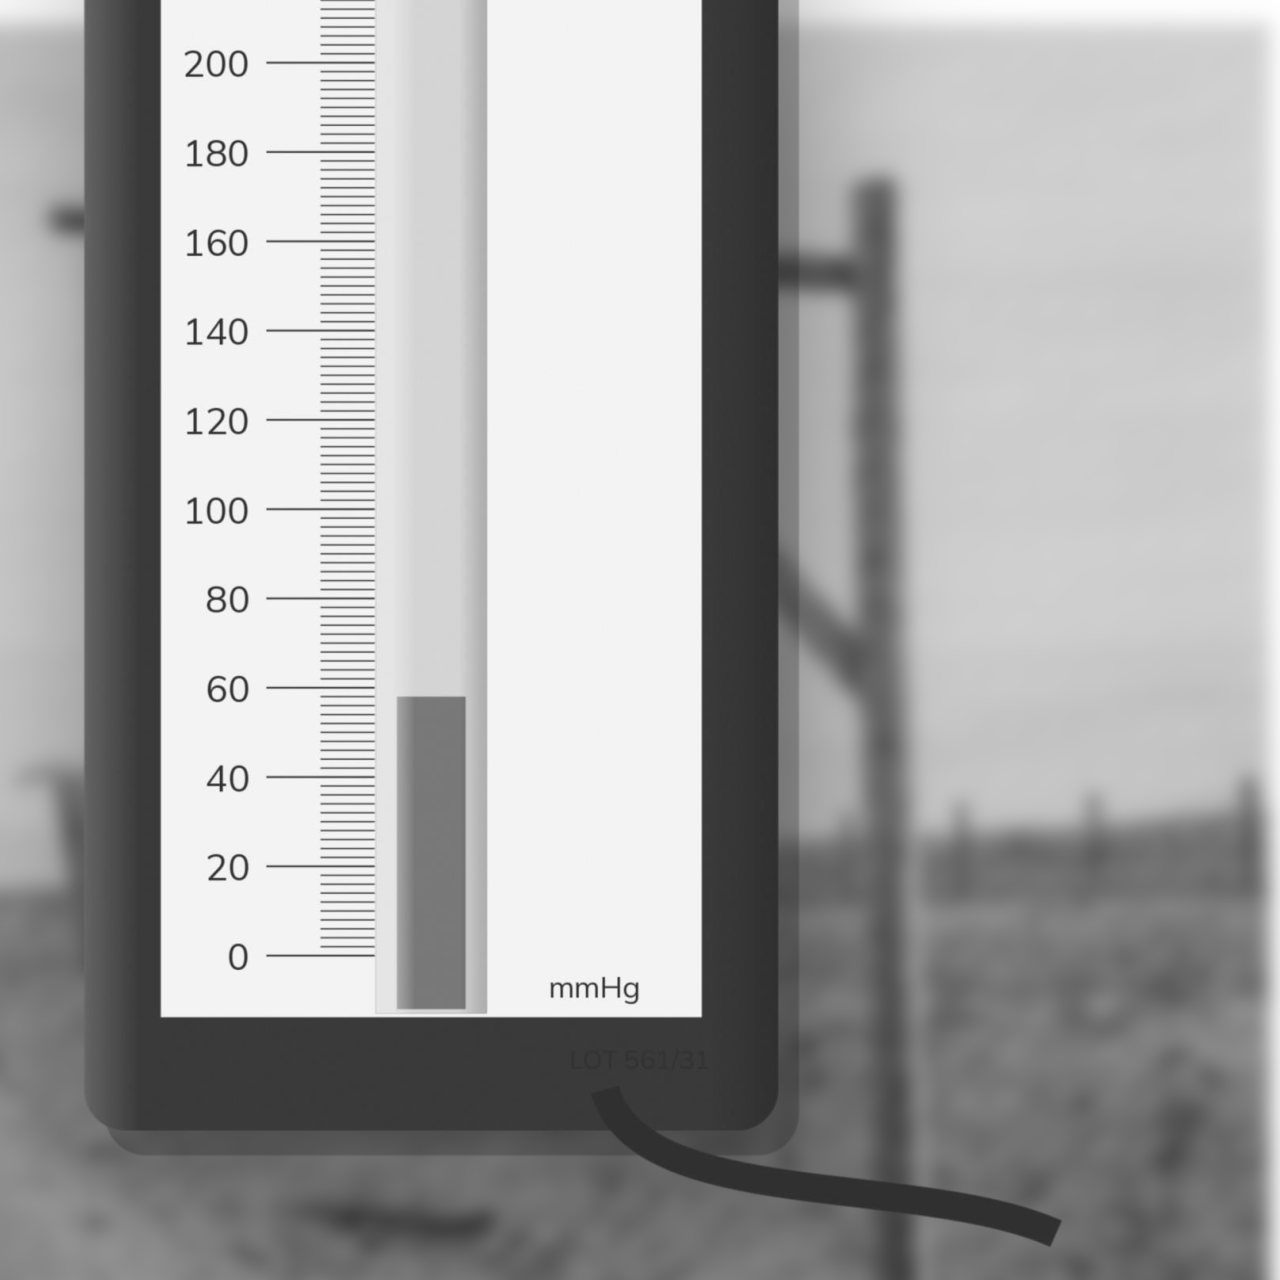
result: 58 mmHg
